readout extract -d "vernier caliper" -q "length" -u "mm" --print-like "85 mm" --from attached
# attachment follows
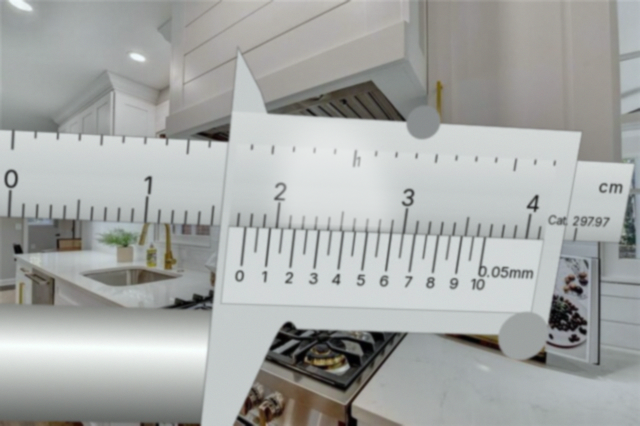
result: 17.6 mm
